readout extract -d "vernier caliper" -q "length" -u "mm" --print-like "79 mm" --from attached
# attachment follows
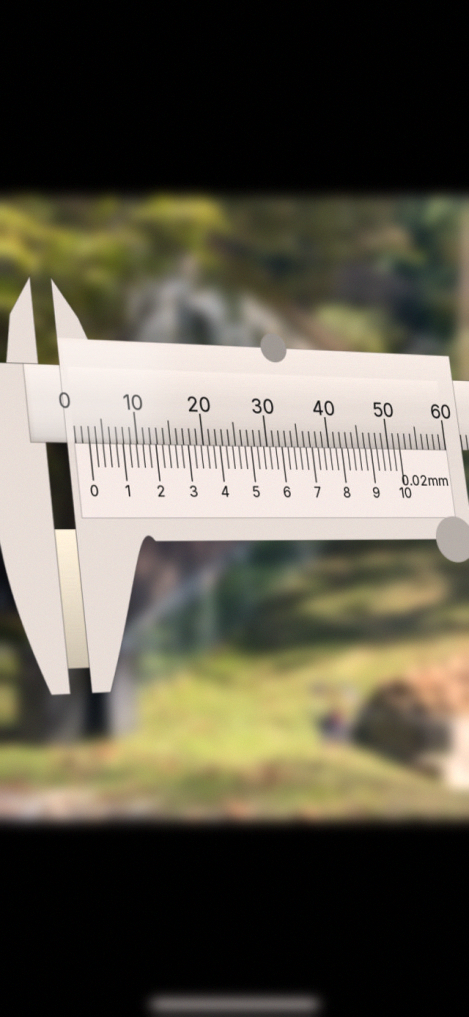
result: 3.0 mm
